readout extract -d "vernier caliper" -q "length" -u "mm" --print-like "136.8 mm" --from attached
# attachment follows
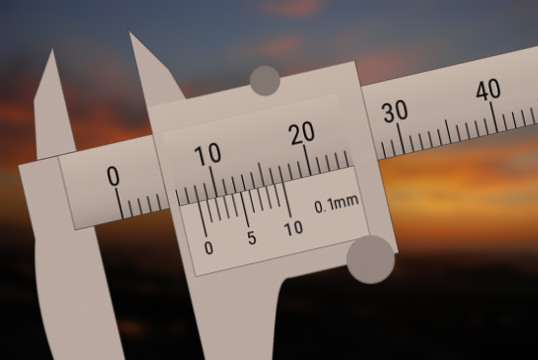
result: 8.0 mm
